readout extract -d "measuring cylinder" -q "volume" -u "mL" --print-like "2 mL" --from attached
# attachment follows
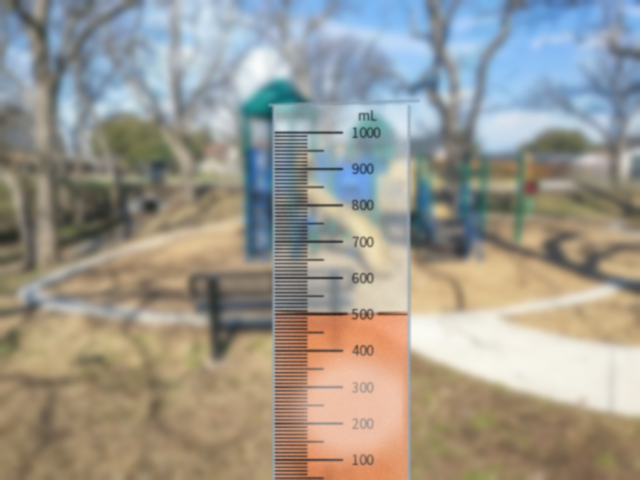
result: 500 mL
